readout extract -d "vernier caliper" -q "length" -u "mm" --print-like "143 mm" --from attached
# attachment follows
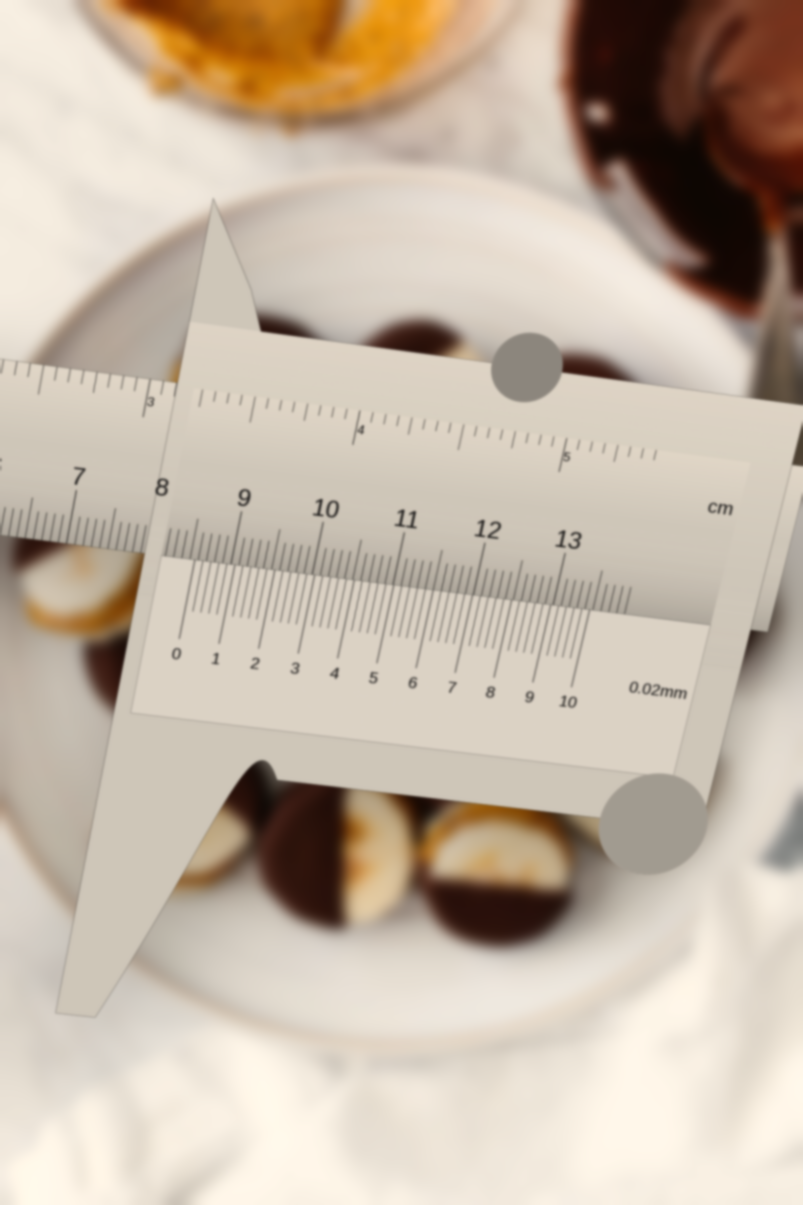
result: 85.6 mm
